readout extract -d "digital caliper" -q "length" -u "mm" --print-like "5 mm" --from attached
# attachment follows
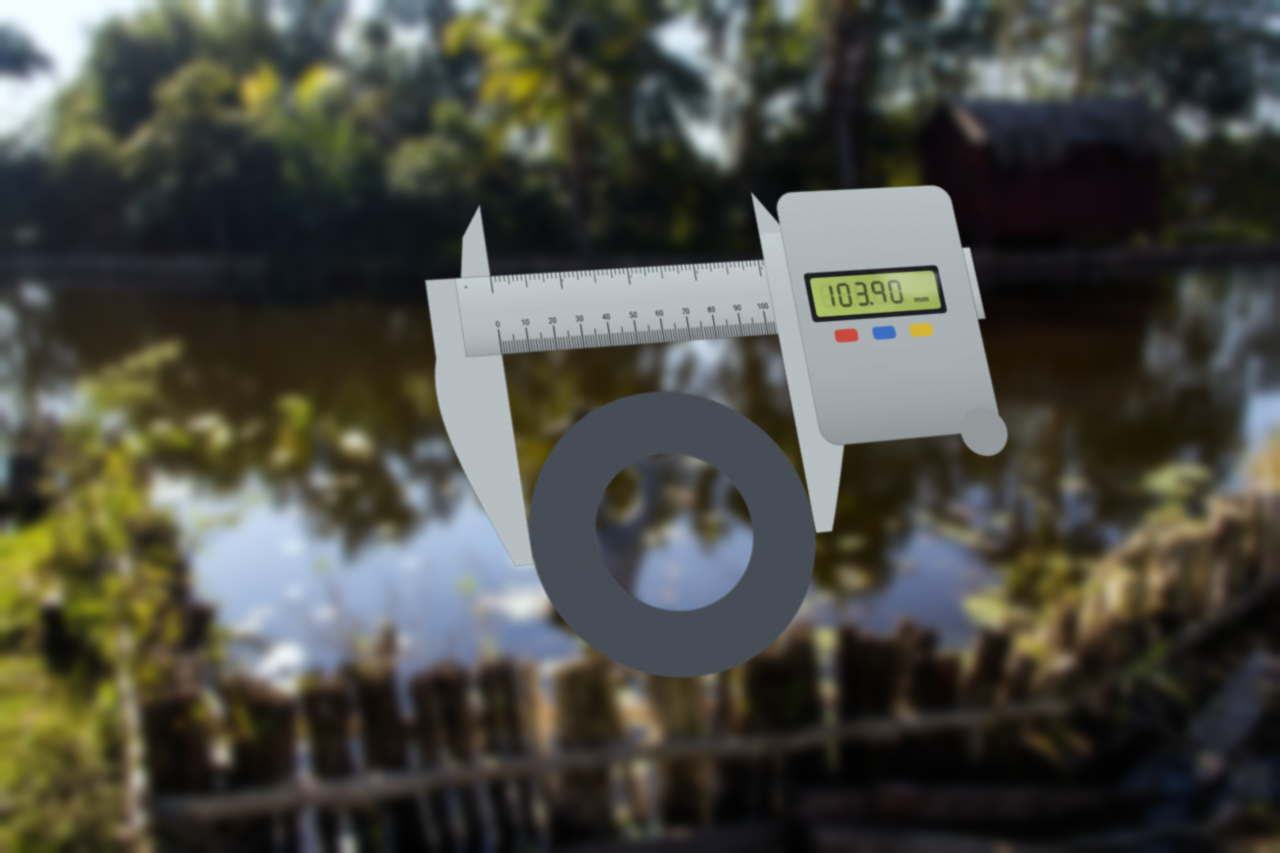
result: 103.90 mm
